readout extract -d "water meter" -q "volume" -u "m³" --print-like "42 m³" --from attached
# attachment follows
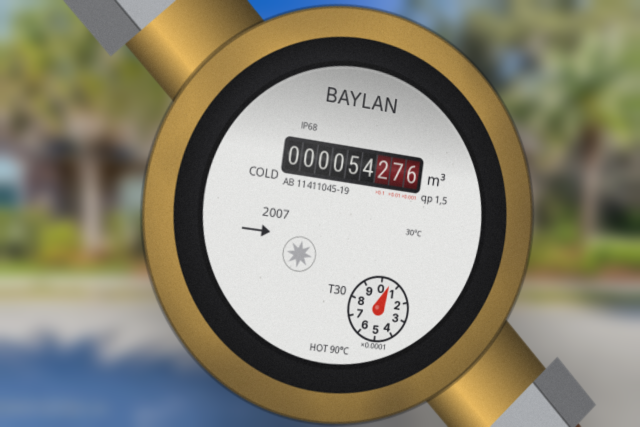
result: 54.2760 m³
